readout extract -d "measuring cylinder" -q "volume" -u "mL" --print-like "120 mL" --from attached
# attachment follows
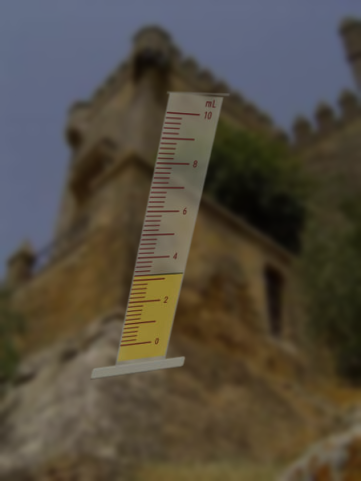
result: 3.2 mL
